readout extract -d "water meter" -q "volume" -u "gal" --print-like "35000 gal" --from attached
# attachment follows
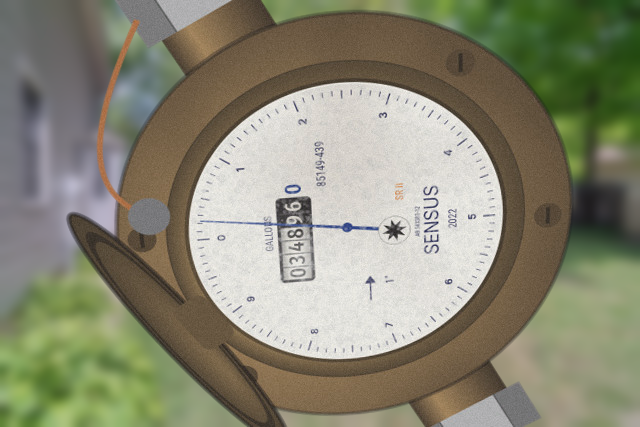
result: 348960.2 gal
